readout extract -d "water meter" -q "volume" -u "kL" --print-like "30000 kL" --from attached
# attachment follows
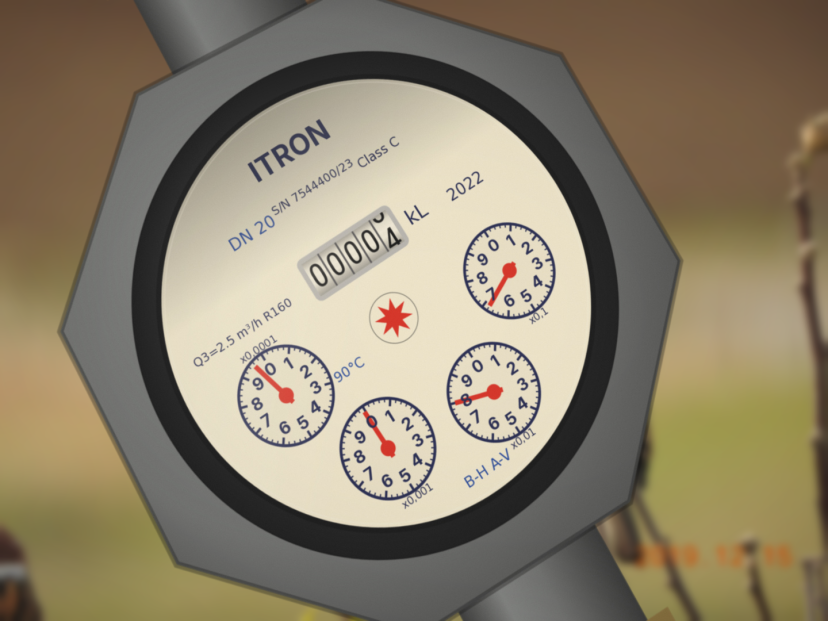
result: 3.6799 kL
